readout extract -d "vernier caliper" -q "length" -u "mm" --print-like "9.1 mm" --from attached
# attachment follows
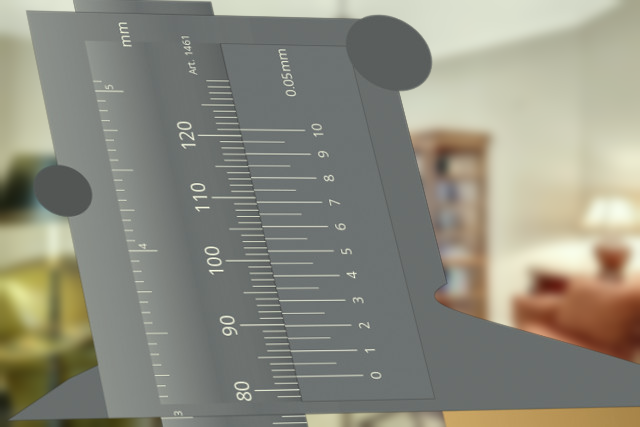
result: 82.0 mm
